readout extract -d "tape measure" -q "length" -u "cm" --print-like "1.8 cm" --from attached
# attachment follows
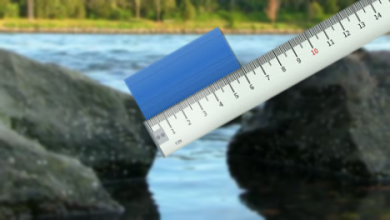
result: 6 cm
